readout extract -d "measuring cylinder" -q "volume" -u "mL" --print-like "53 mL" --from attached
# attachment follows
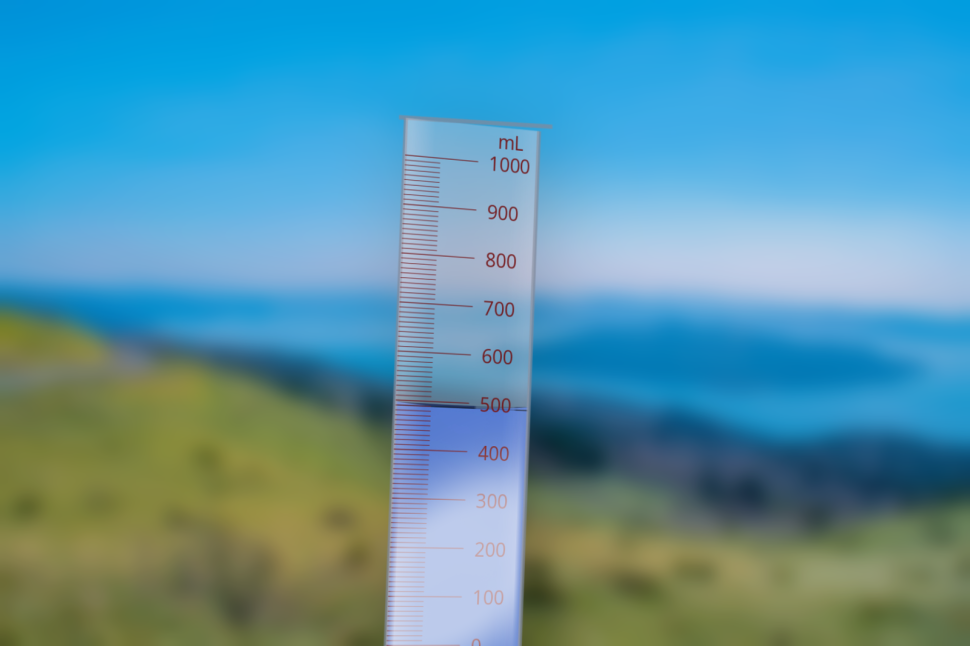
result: 490 mL
